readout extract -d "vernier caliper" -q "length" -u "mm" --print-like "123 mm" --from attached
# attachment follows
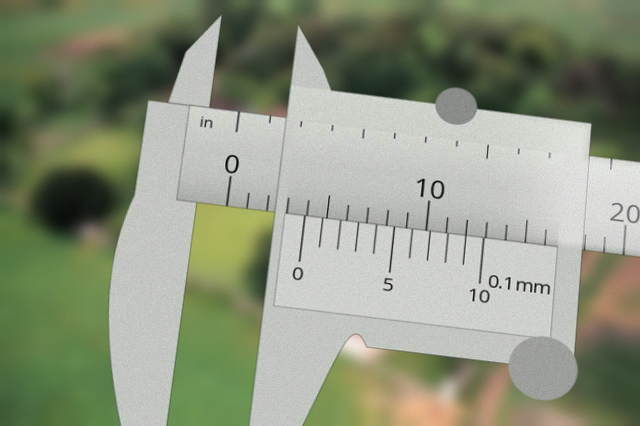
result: 3.9 mm
